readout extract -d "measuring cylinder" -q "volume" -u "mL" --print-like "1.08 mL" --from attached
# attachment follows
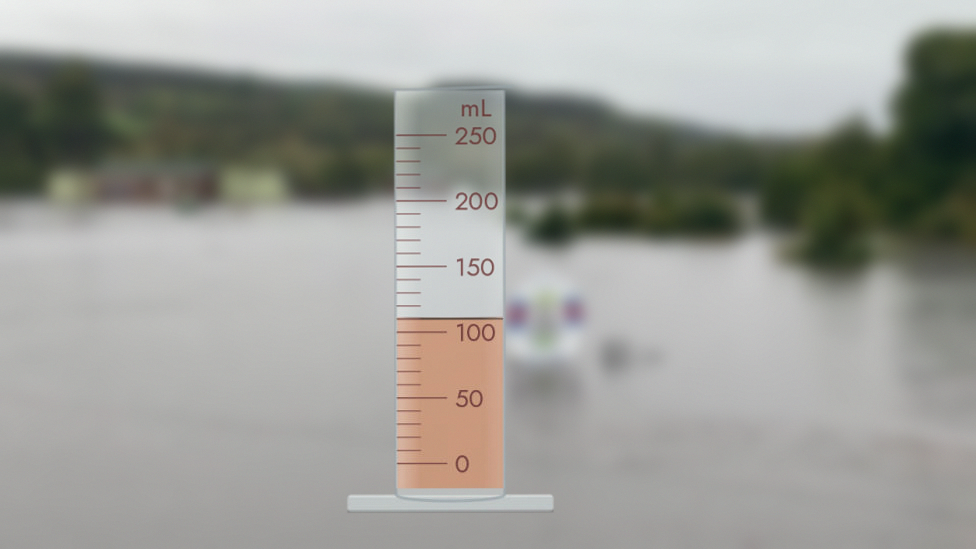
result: 110 mL
